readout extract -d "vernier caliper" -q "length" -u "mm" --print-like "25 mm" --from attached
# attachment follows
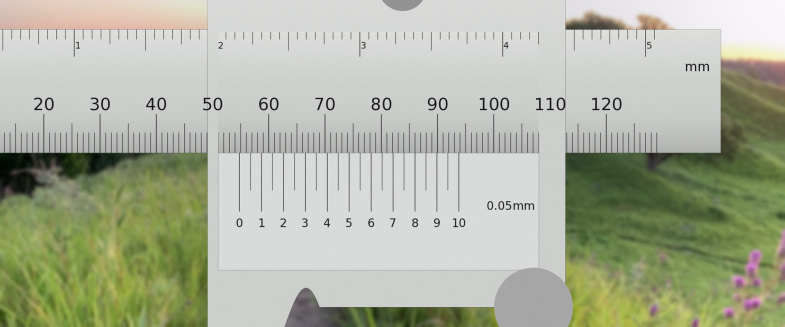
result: 54.8 mm
